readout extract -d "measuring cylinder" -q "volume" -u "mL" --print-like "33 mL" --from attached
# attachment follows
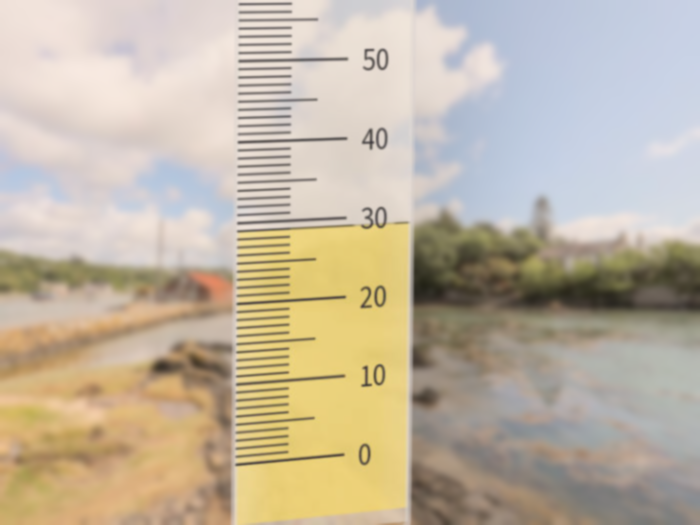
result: 29 mL
